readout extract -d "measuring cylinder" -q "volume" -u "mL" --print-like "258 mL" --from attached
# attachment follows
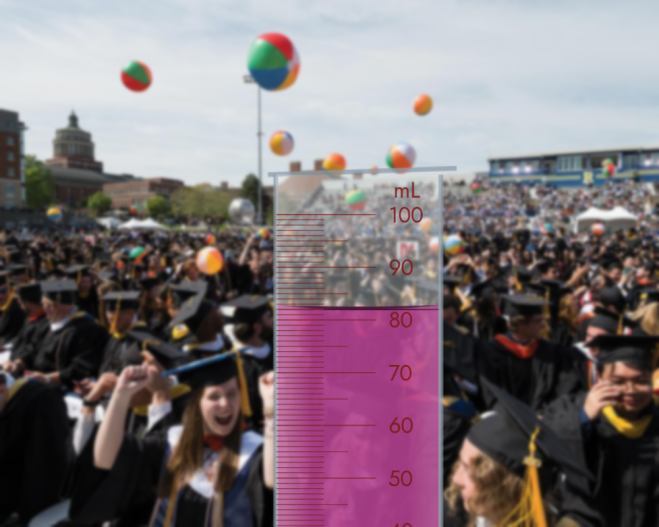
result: 82 mL
